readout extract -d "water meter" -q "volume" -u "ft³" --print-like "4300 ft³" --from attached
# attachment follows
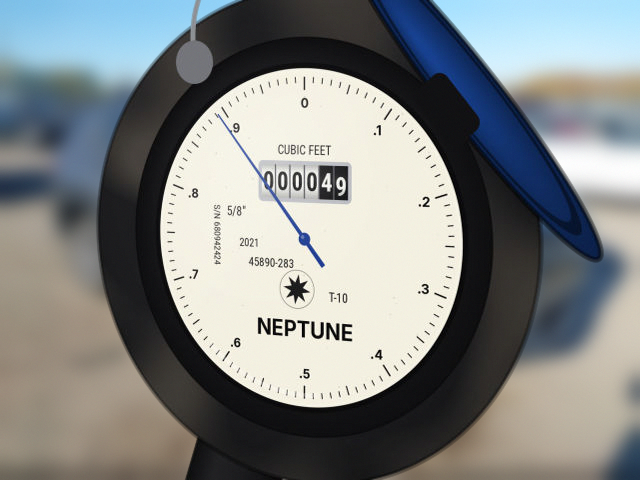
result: 48.89 ft³
